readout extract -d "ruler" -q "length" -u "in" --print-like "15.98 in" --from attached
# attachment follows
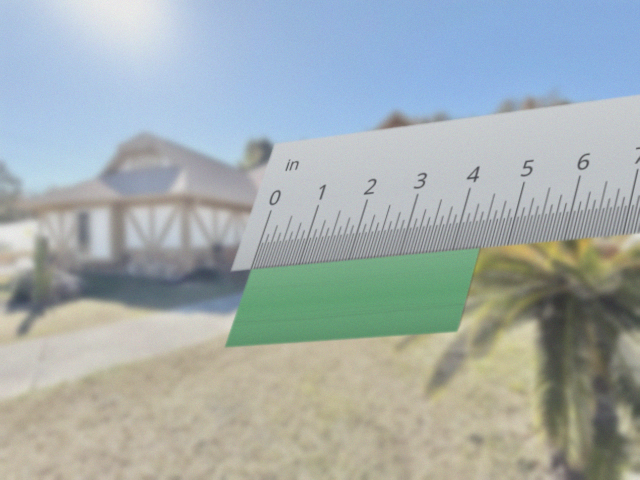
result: 4.5 in
